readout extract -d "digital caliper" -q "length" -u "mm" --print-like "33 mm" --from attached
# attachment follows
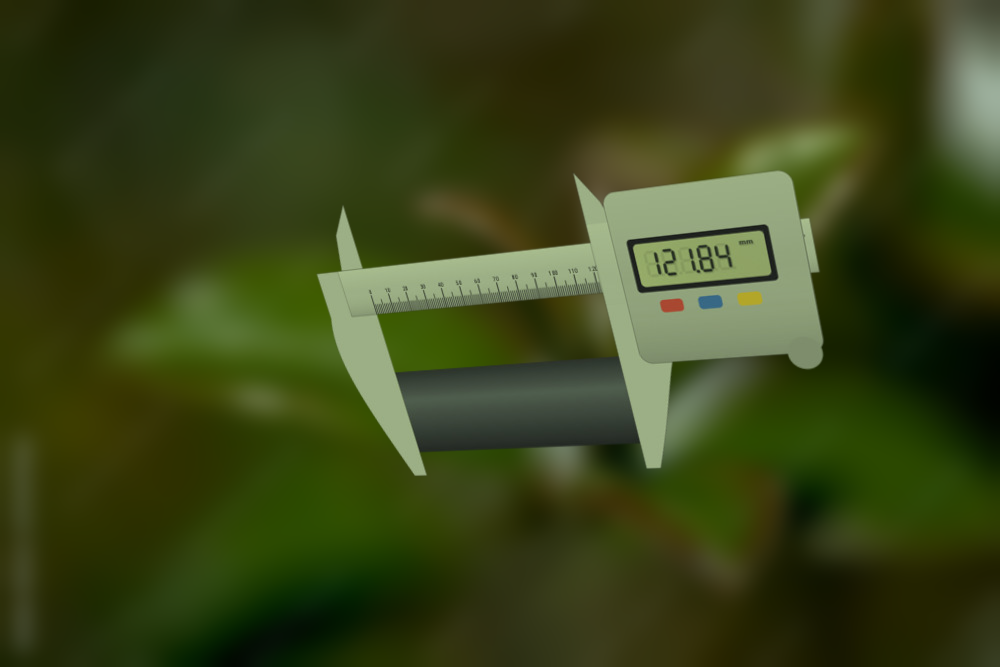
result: 121.84 mm
